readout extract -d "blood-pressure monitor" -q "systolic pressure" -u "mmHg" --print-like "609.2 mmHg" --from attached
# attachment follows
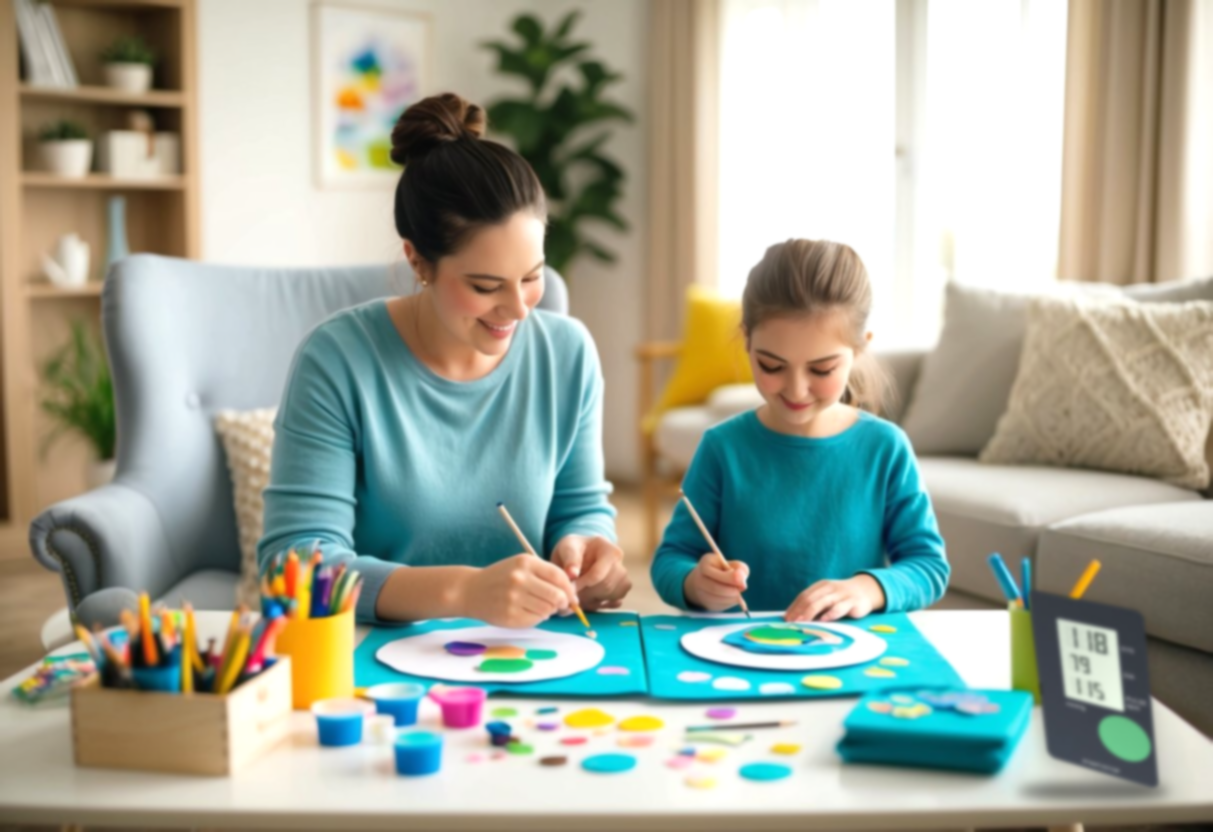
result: 118 mmHg
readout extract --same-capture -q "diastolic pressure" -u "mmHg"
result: 79 mmHg
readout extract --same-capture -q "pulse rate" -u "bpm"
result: 115 bpm
